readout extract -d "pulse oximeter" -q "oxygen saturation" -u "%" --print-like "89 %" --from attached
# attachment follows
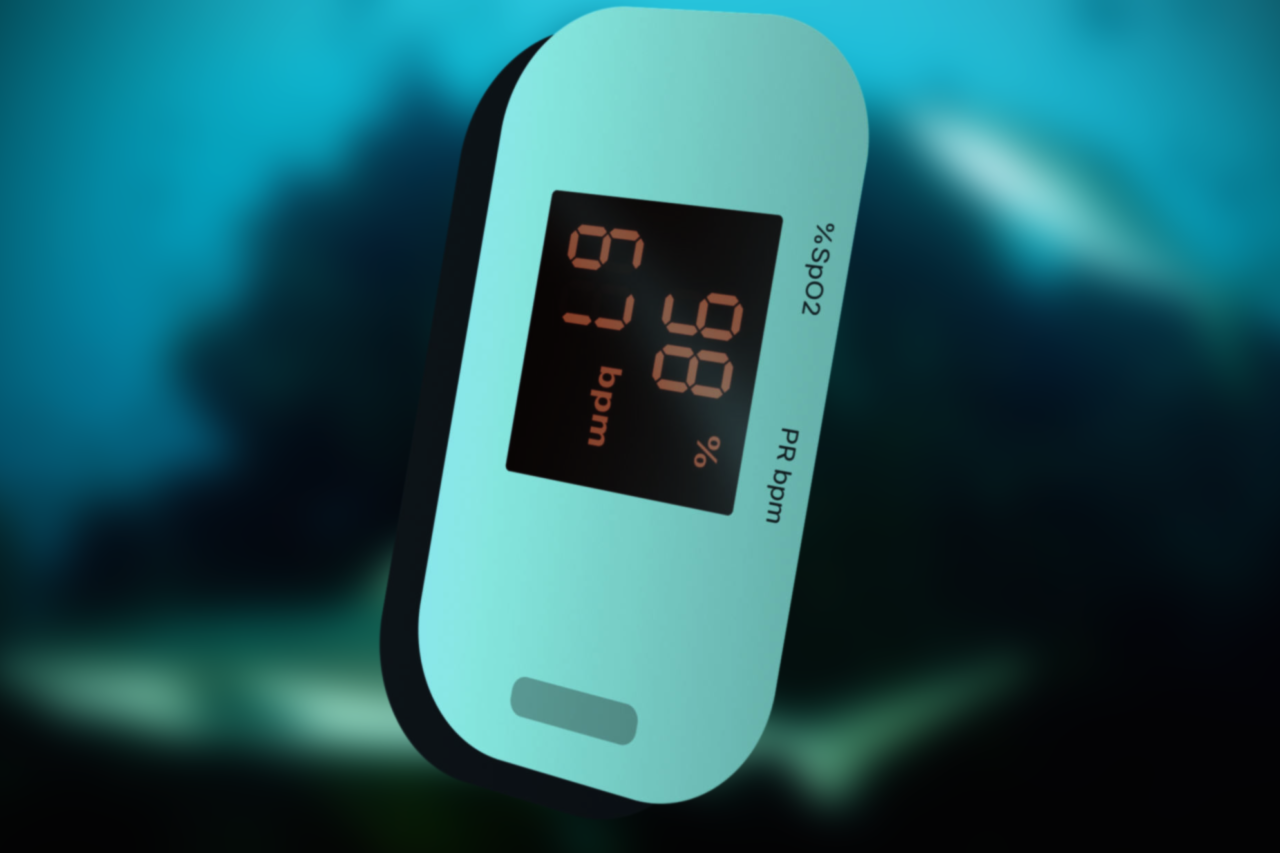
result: 98 %
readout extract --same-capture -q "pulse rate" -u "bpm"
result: 67 bpm
